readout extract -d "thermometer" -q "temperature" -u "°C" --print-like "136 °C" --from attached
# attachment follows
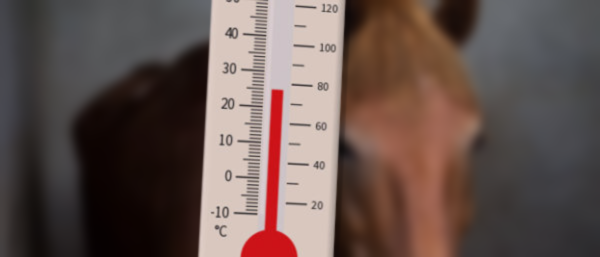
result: 25 °C
